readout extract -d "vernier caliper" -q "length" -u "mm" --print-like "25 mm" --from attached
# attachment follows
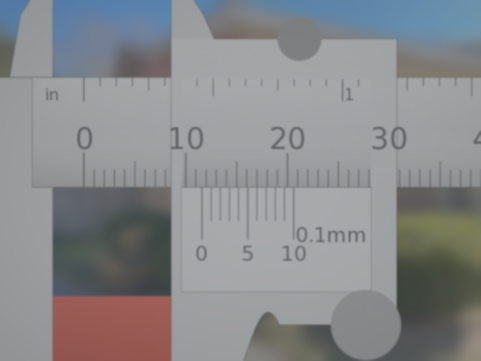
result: 11.6 mm
